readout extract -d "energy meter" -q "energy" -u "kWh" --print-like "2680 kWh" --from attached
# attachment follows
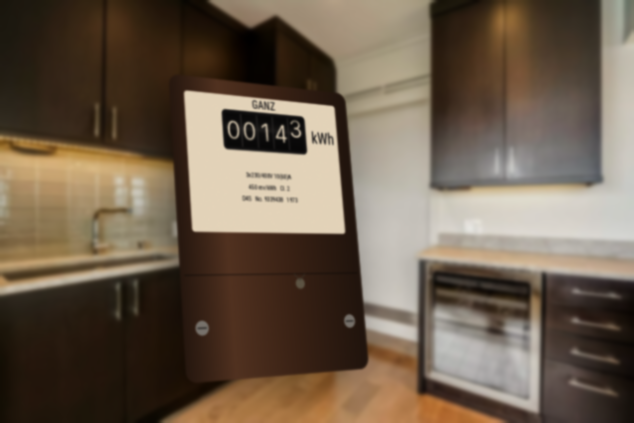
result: 143 kWh
